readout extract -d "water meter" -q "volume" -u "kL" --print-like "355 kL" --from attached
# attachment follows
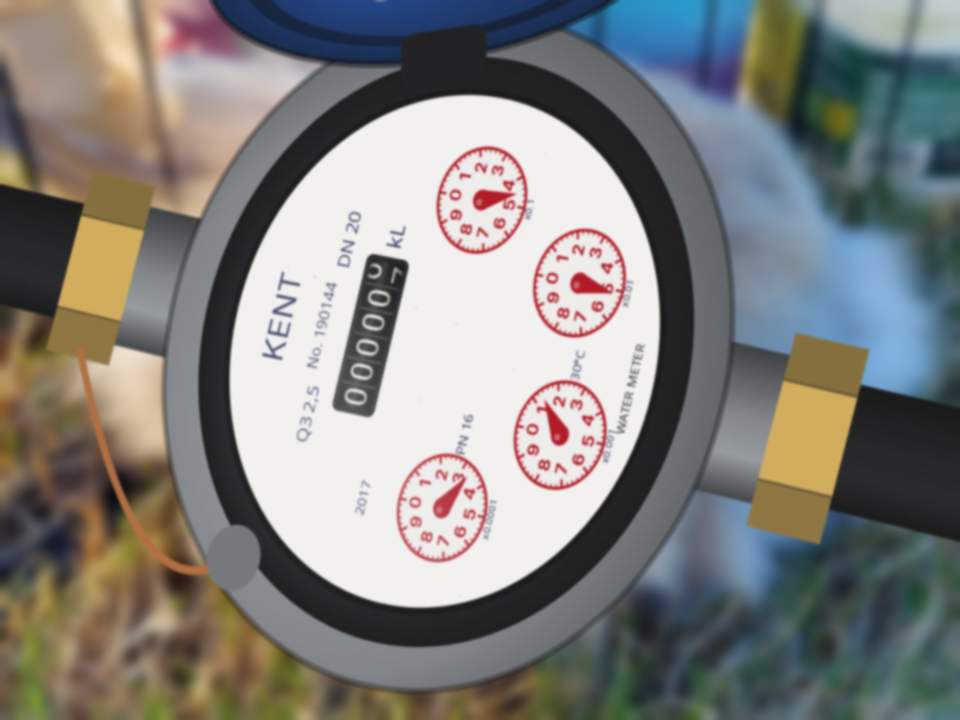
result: 6.4513 kL
